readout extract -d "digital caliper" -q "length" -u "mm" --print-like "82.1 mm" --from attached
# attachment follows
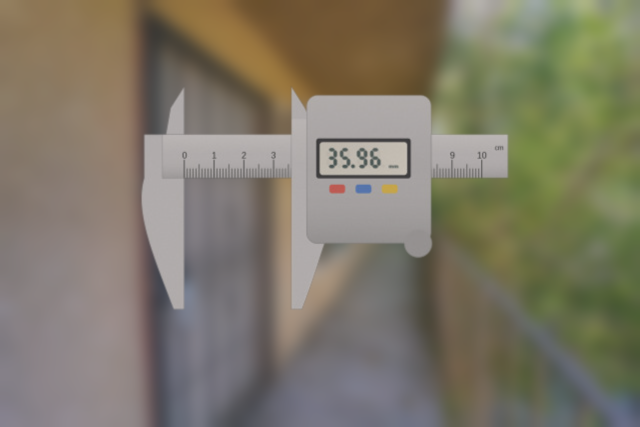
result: 35.96 mm
